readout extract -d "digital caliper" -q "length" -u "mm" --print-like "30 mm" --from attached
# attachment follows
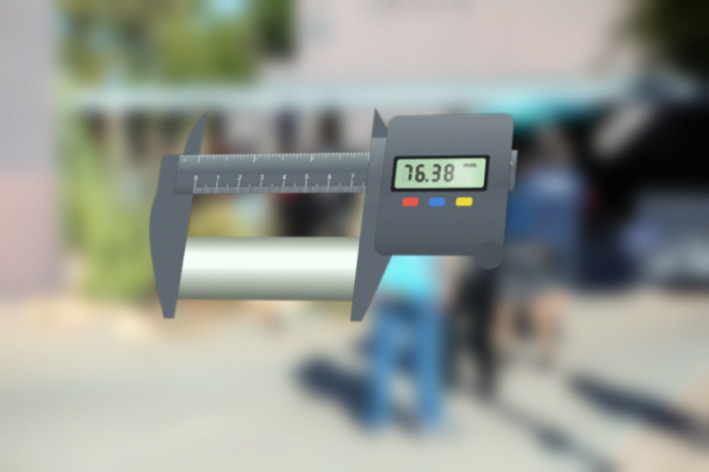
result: 76.38 mm
